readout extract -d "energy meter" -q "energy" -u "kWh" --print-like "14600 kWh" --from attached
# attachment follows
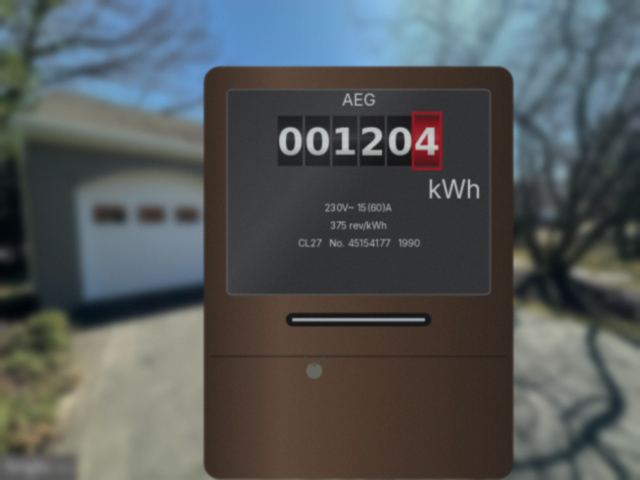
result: 120.4 kWh
